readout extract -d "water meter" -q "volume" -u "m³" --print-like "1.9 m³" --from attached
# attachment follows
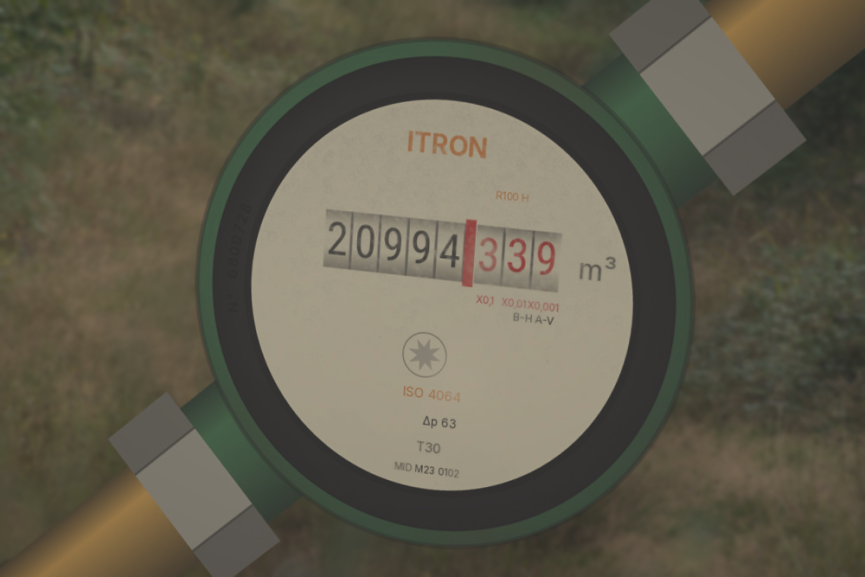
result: 20994.339 m³
